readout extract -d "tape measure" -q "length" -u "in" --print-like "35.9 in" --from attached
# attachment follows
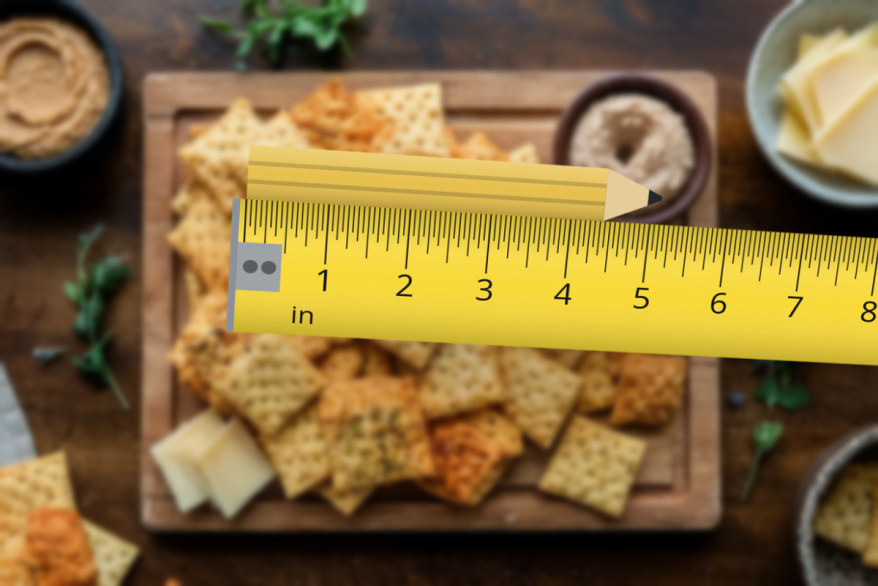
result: 5.125 in
